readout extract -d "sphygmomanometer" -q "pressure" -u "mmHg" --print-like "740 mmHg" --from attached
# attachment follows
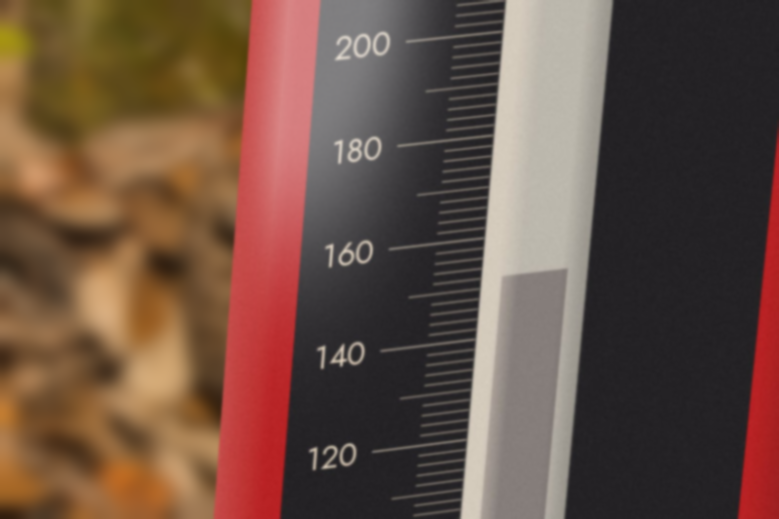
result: 152 mmHg
